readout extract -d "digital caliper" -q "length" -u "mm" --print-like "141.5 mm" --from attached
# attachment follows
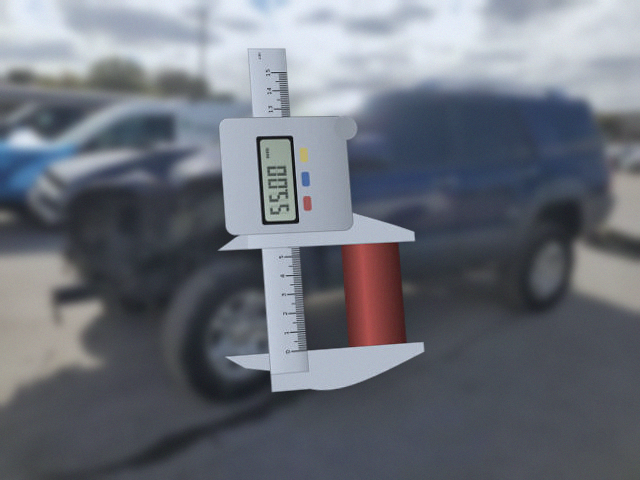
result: 55.00 mm
